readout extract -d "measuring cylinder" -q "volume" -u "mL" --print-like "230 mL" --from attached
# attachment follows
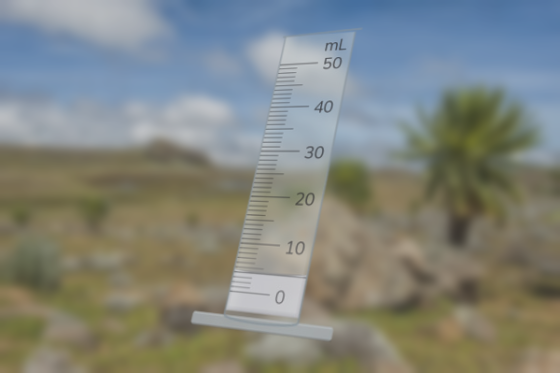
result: 4 mL
